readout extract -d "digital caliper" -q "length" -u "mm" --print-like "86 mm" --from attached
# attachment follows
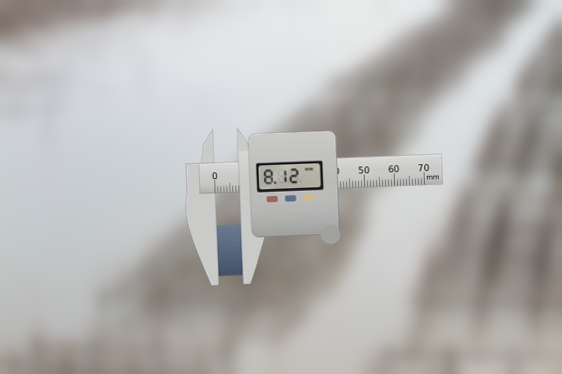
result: 8.12 mm
